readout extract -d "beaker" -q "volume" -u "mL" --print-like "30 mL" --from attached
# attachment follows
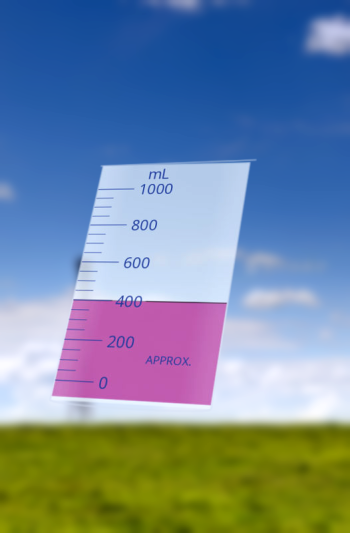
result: 400 mL
